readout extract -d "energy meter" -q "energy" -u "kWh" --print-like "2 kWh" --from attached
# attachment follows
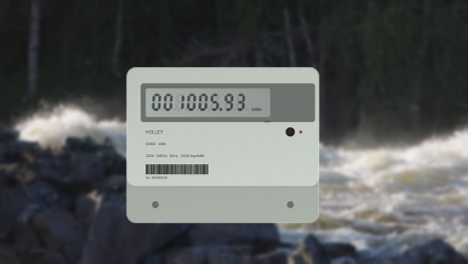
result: 1005.93 kWh
